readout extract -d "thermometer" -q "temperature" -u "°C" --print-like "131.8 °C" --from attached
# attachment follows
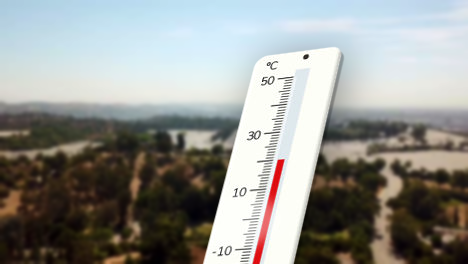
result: 20 °C
